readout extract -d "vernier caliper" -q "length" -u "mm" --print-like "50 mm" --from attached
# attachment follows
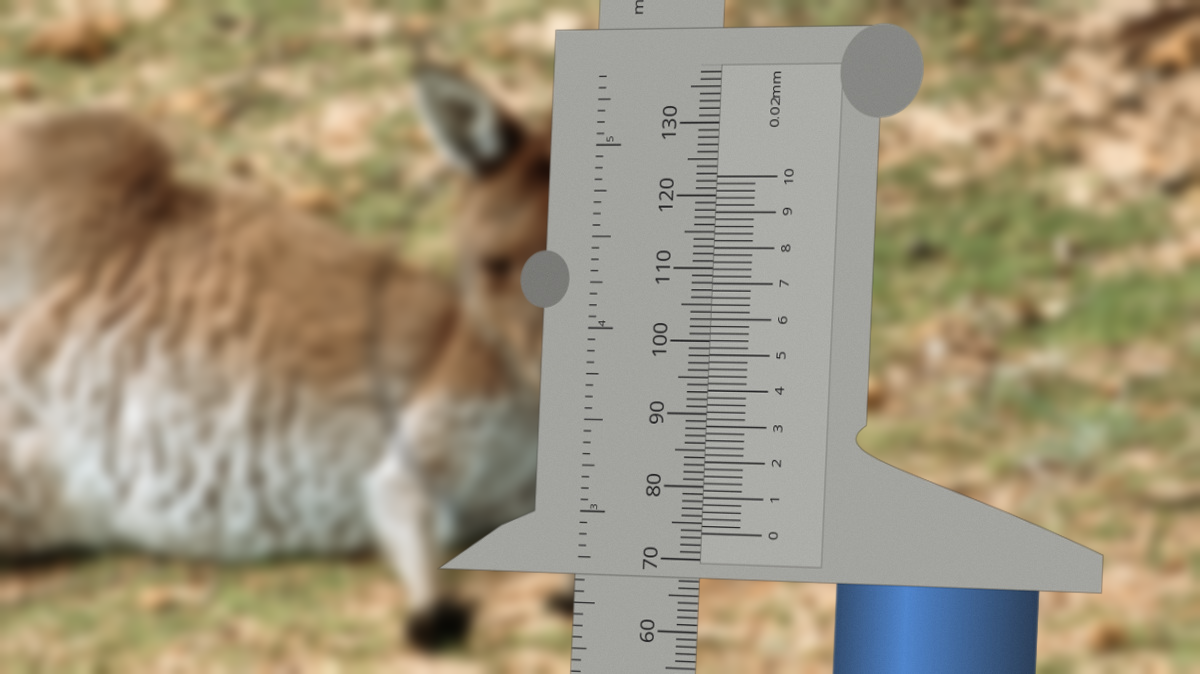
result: 73.6 mm
